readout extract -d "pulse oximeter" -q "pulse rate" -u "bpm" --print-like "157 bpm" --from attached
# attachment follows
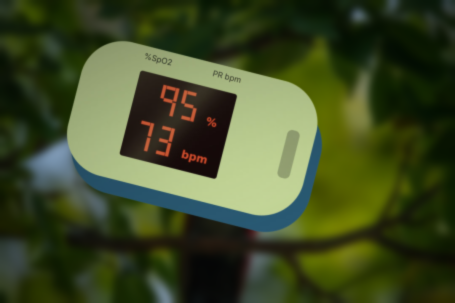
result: 73 bpm
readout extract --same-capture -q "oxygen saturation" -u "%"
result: 95 %
